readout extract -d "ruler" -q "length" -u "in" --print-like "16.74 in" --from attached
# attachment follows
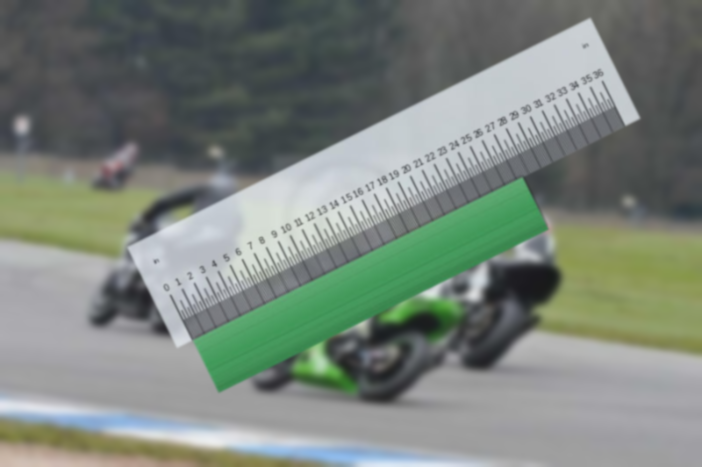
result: 27.5 in
